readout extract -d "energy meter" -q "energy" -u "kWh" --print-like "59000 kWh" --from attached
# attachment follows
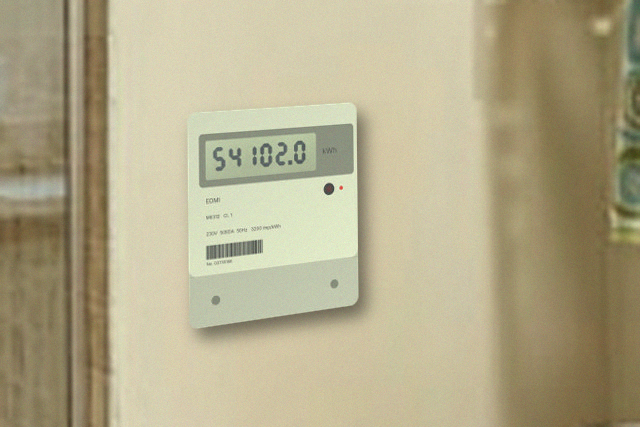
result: 54102.0 kWh
